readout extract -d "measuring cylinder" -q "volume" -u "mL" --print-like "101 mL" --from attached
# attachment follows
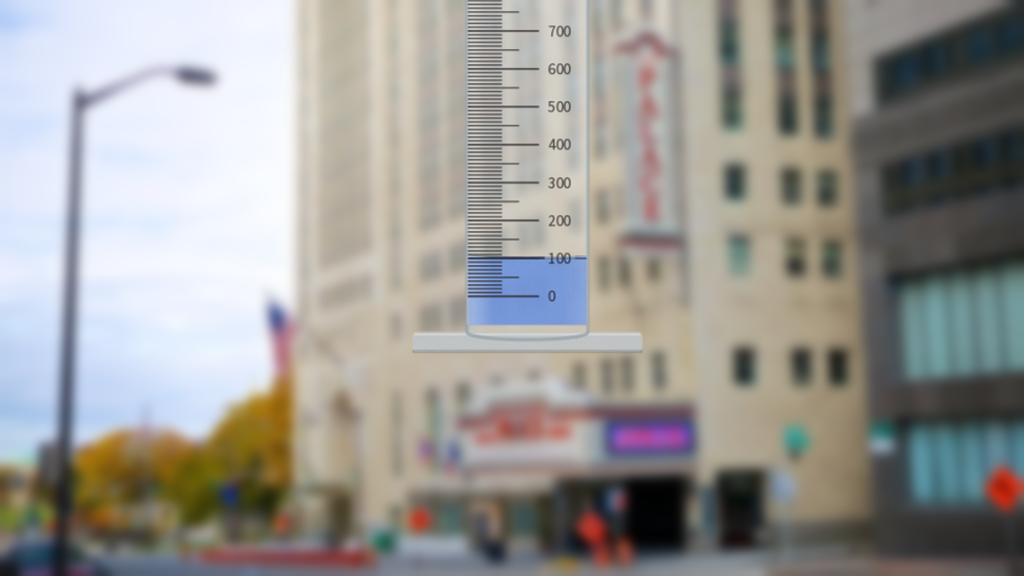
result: 100 mL
